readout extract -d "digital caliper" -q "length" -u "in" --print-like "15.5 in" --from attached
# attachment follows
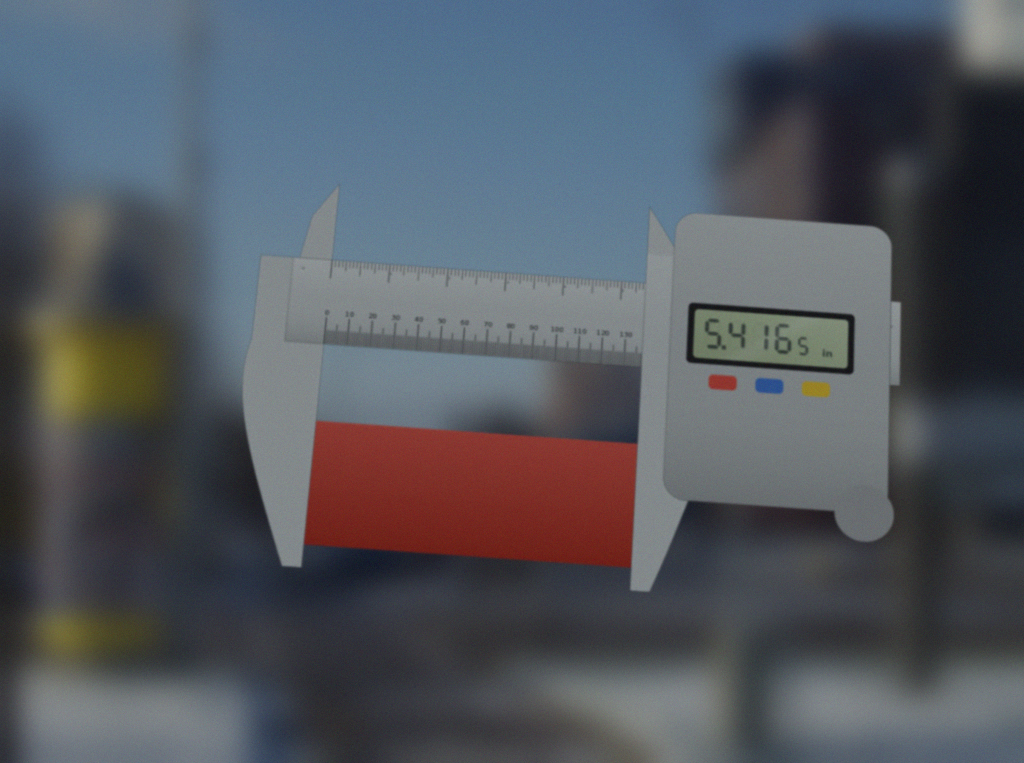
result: 5.4165 in
